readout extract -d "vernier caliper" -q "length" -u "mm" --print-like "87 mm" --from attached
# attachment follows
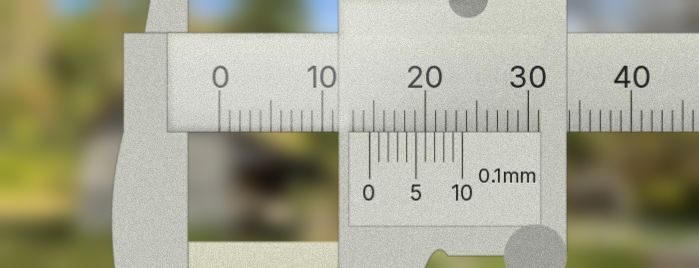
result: 14.6 mm
